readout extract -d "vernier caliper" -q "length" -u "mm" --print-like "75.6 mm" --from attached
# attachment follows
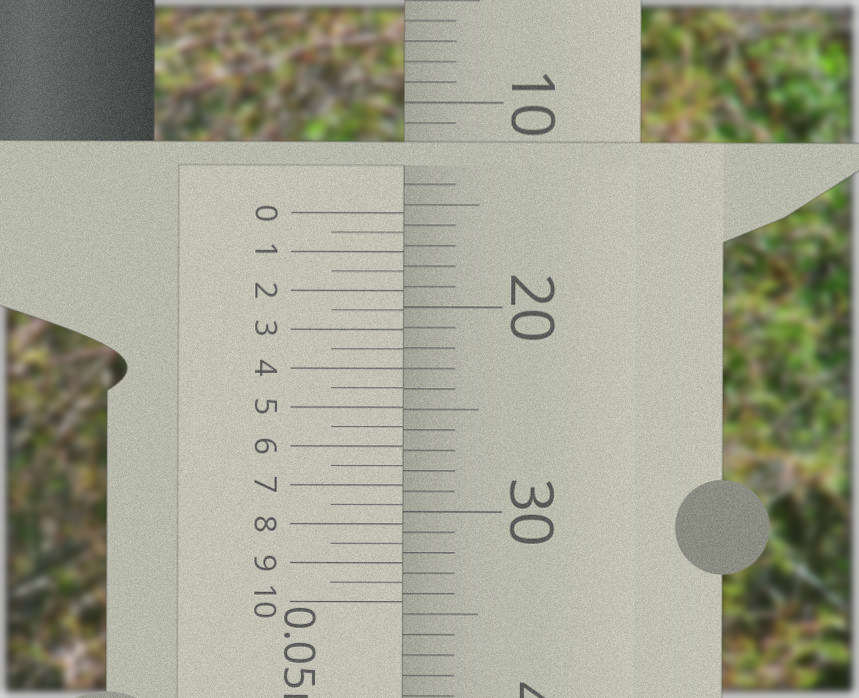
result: 15.4 mm
